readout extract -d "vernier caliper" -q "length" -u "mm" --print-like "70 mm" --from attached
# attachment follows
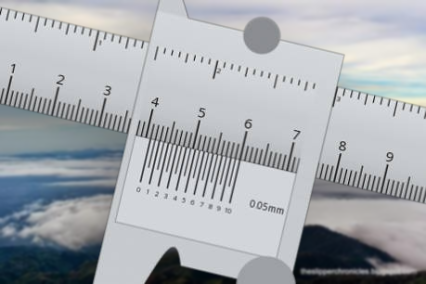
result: 41.0 mm
